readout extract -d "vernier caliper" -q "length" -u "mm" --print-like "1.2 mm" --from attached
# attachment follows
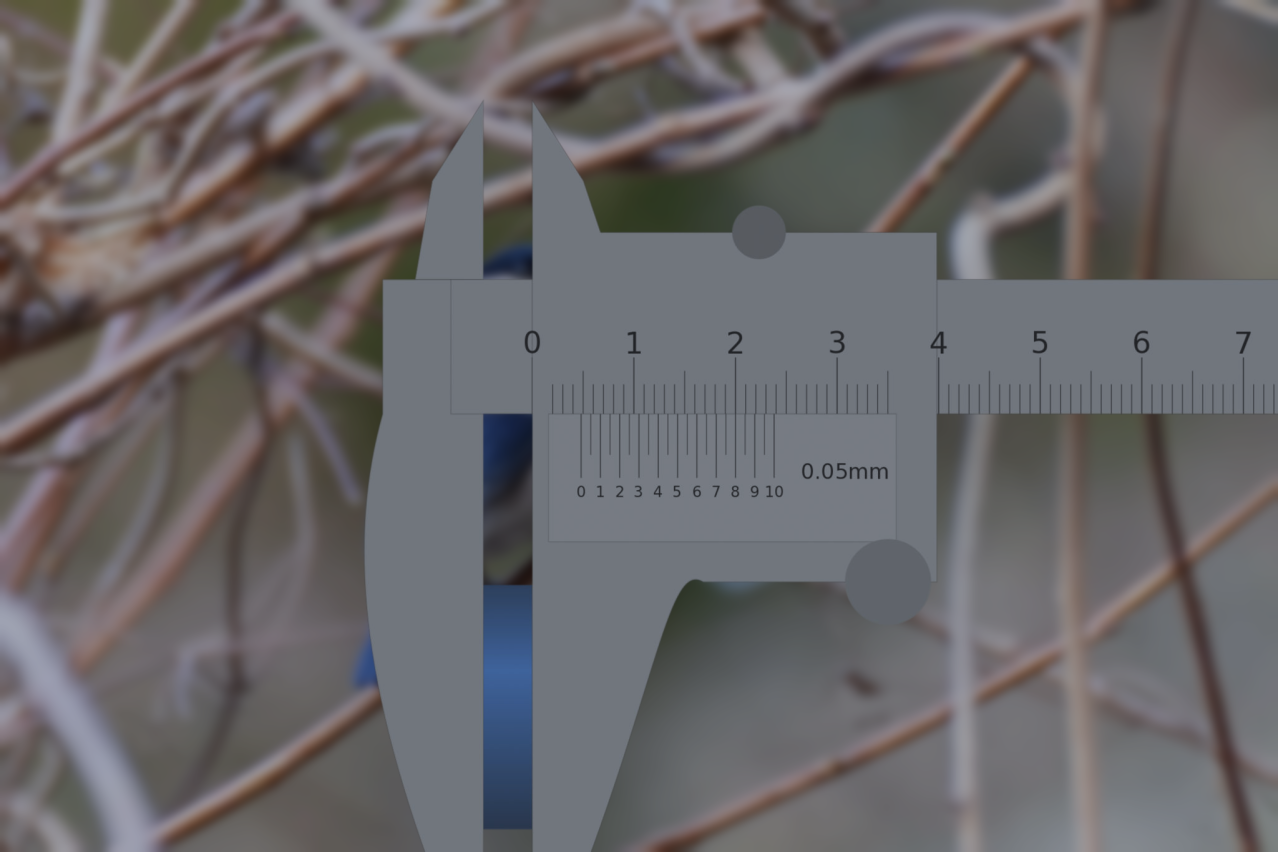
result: 4.8 mm
